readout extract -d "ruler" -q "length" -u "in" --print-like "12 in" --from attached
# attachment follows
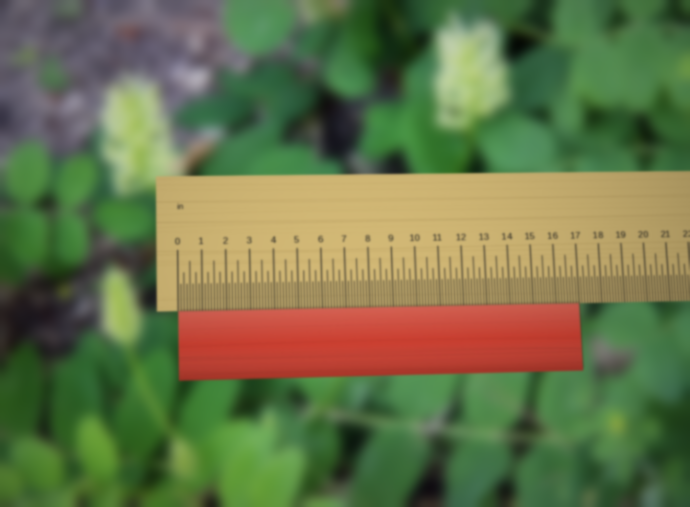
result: 17 in
